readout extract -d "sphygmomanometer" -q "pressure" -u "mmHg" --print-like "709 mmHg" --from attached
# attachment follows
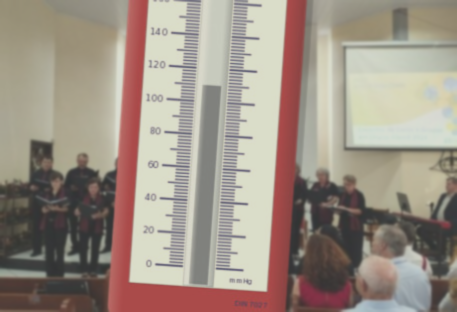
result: 110 mmHg
